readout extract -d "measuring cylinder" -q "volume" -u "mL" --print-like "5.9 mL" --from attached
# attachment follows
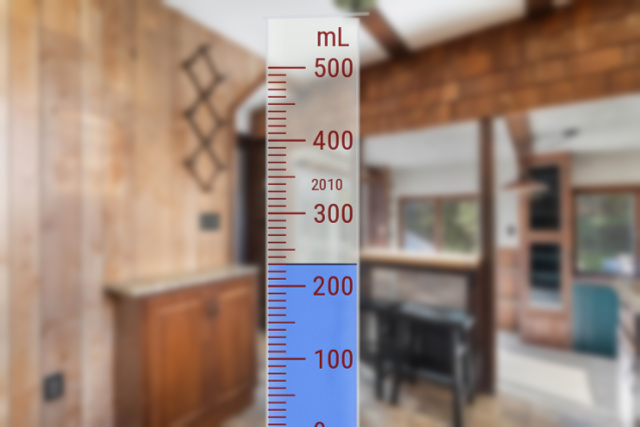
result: 230 mL
